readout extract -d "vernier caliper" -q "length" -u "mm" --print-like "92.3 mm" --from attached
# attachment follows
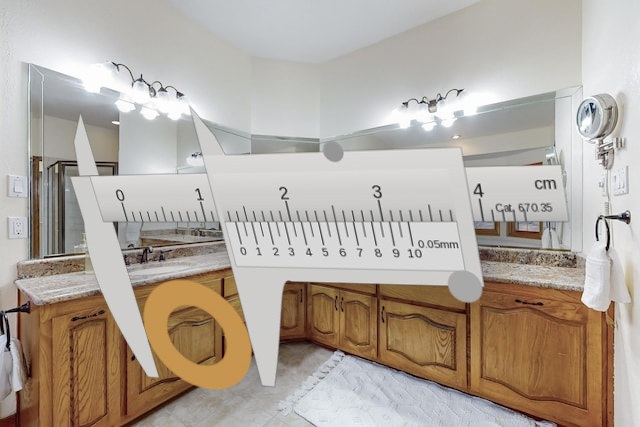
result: 13.6 mm
